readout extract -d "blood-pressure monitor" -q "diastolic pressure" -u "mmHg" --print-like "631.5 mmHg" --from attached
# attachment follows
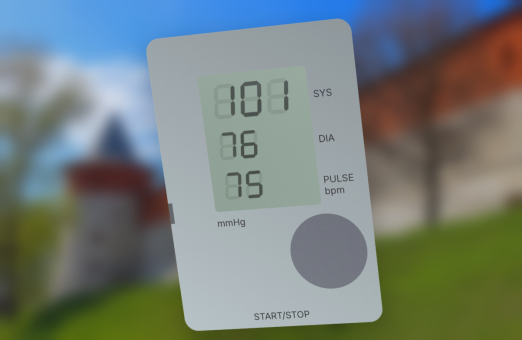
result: 76 mmHg
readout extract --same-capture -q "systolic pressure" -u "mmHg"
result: 101 mmHg
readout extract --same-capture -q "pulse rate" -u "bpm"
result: 75 bpm
